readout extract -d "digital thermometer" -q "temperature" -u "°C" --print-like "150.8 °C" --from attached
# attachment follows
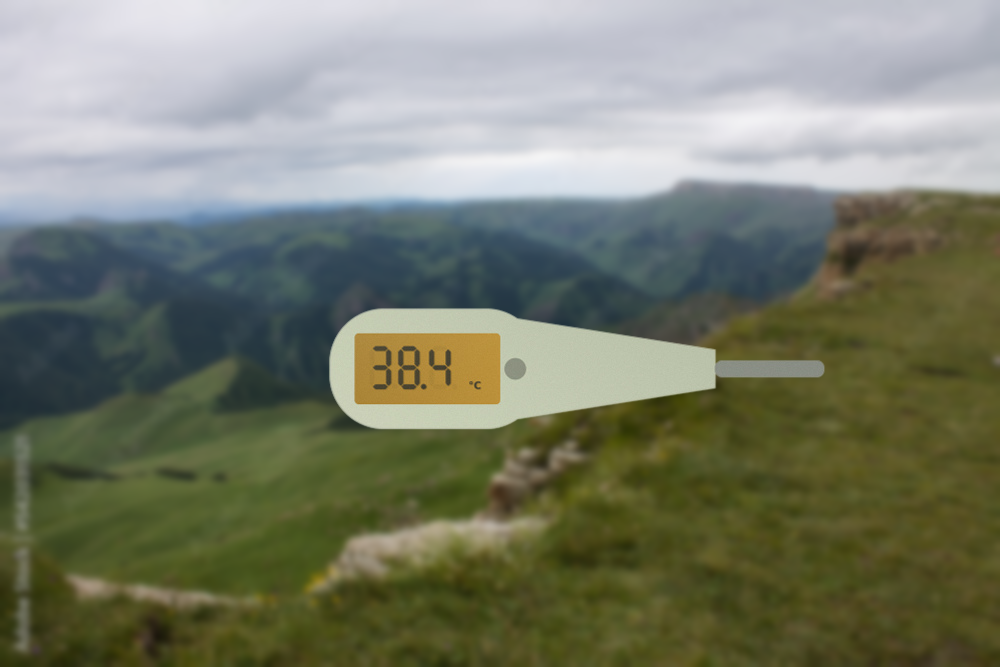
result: 38.4 °C
